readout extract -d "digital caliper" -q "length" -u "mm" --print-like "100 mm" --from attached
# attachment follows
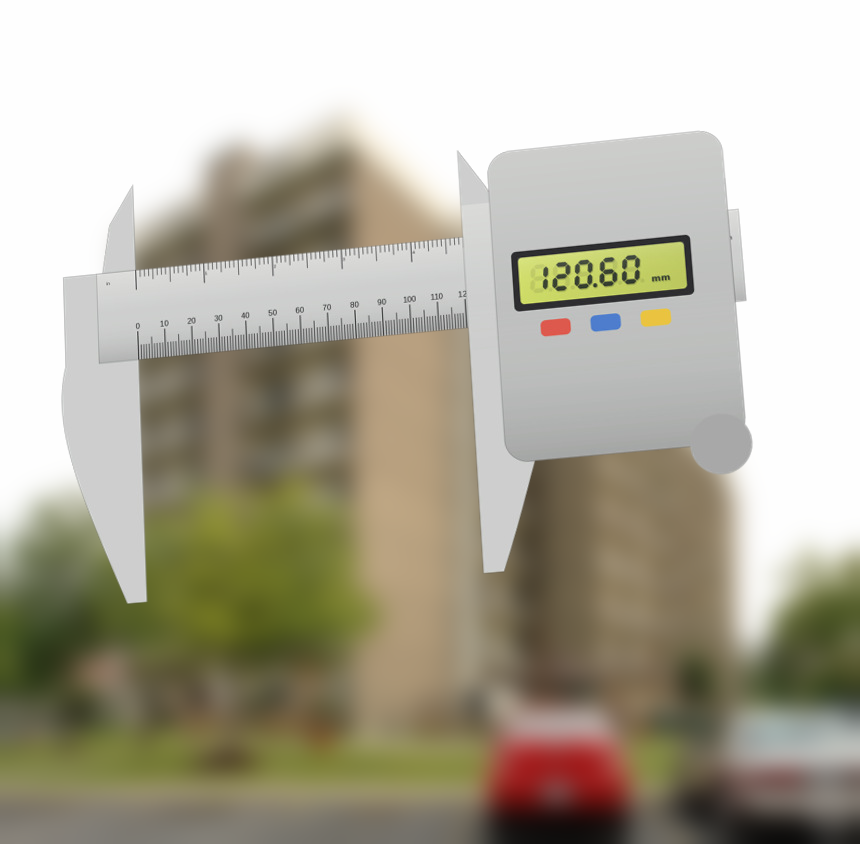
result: 120.60 mm
